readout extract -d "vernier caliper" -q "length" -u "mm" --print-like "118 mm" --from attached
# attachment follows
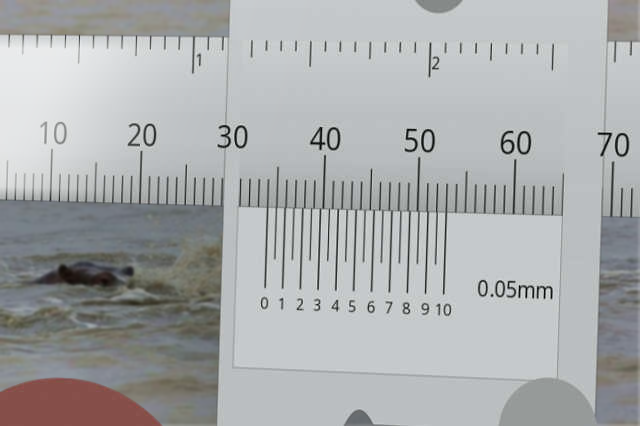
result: 34.0 mm
